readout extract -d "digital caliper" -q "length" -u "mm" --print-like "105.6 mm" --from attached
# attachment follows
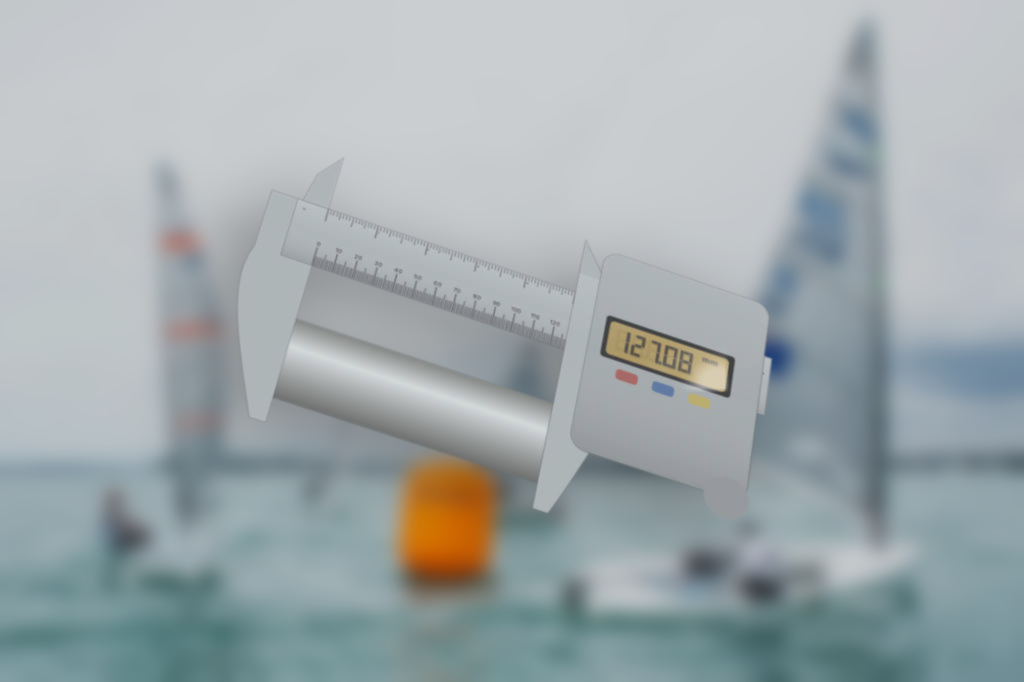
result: 127.08 mm
